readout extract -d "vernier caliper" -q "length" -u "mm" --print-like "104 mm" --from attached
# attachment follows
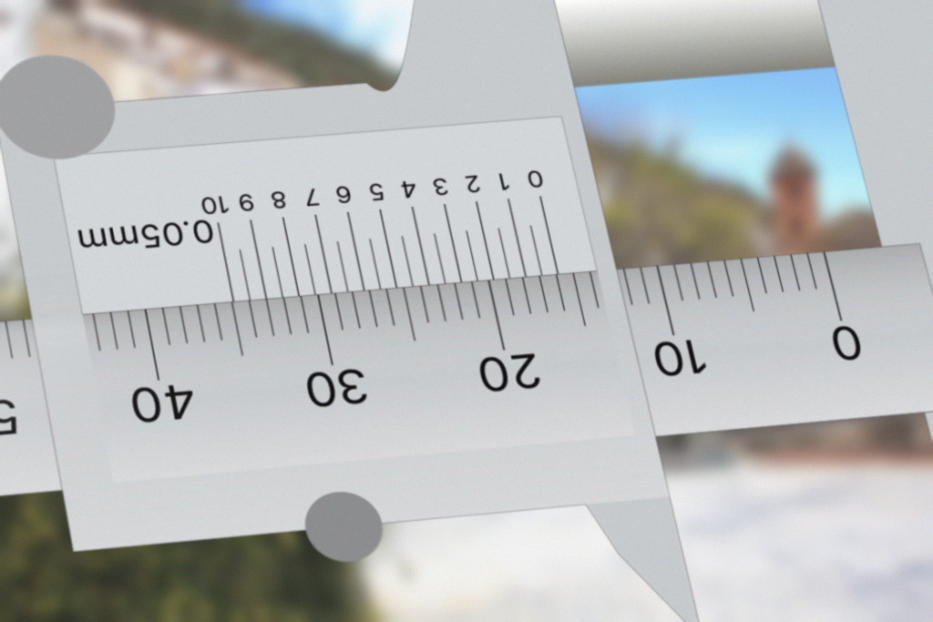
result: 15.9 mm
